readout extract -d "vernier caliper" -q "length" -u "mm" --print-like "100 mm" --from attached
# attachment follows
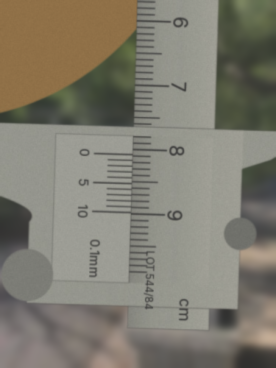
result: 80.8 mm
